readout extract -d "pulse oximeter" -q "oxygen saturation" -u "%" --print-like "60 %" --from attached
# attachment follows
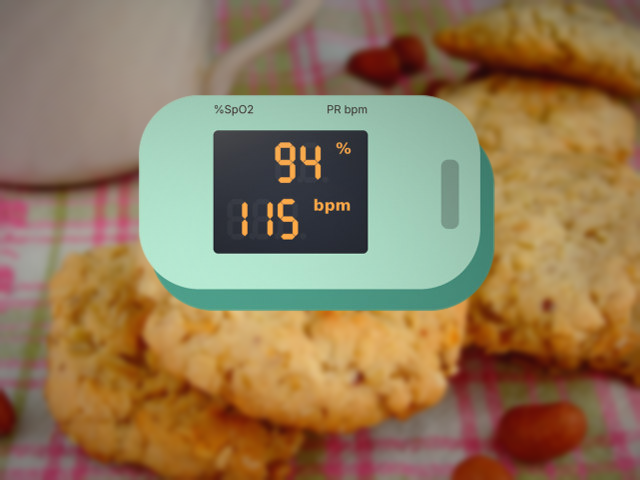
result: 94 %
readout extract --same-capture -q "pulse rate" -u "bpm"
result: 115 bpm
